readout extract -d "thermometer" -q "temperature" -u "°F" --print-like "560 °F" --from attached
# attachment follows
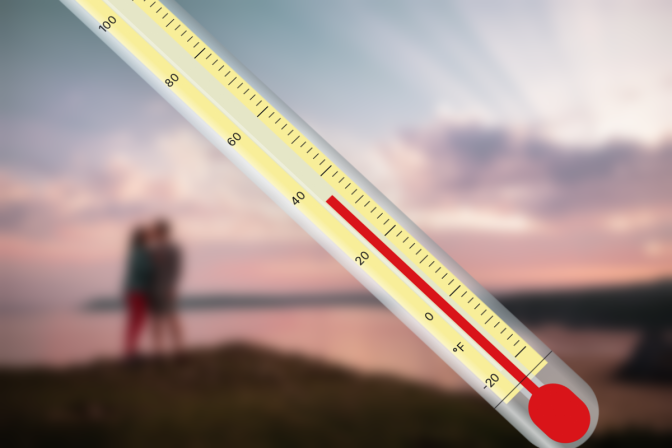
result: 35 °F
